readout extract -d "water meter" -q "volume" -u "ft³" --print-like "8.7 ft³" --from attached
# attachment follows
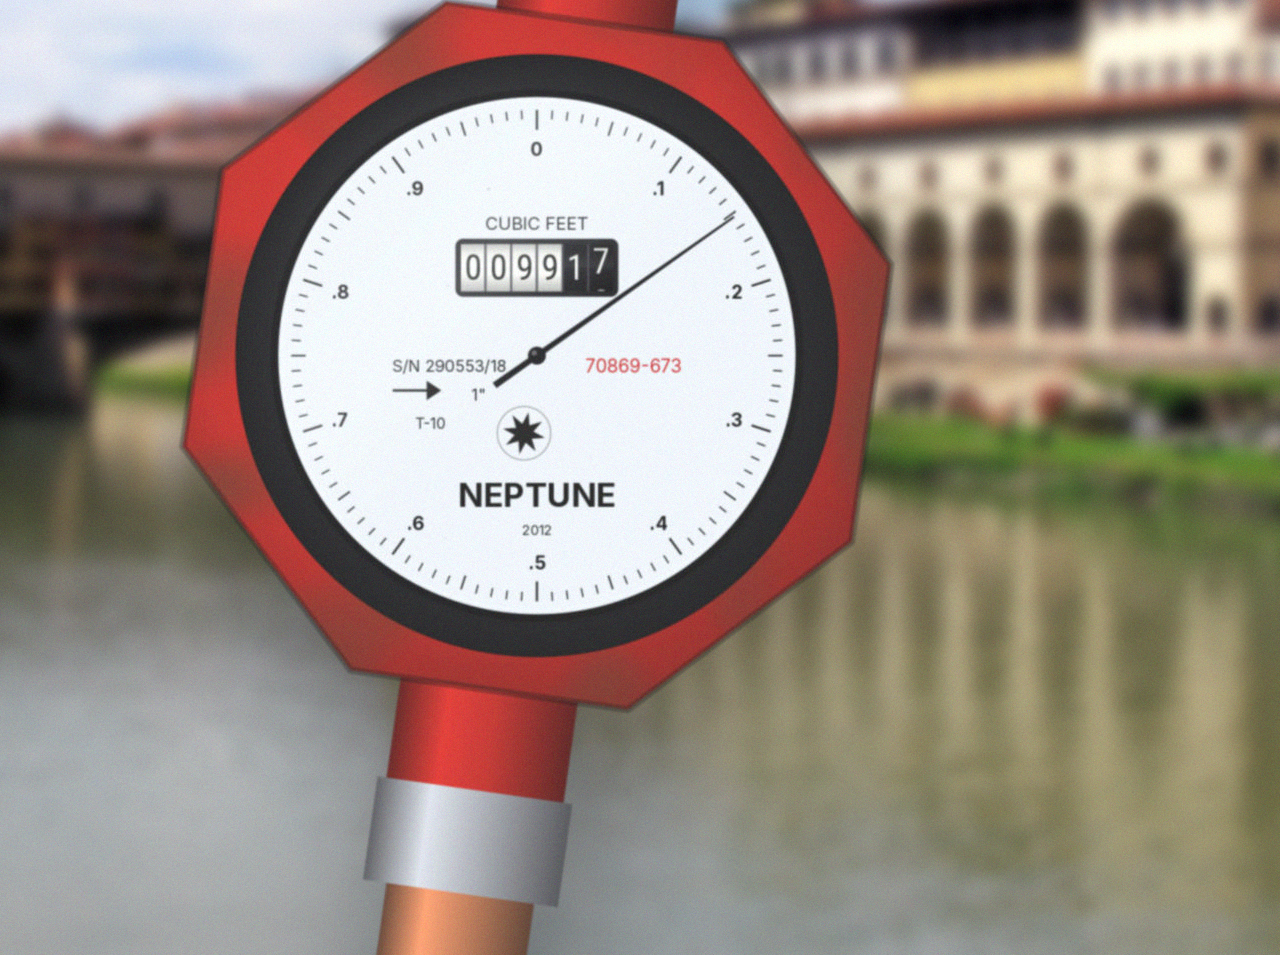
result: 9917.15 ft³
